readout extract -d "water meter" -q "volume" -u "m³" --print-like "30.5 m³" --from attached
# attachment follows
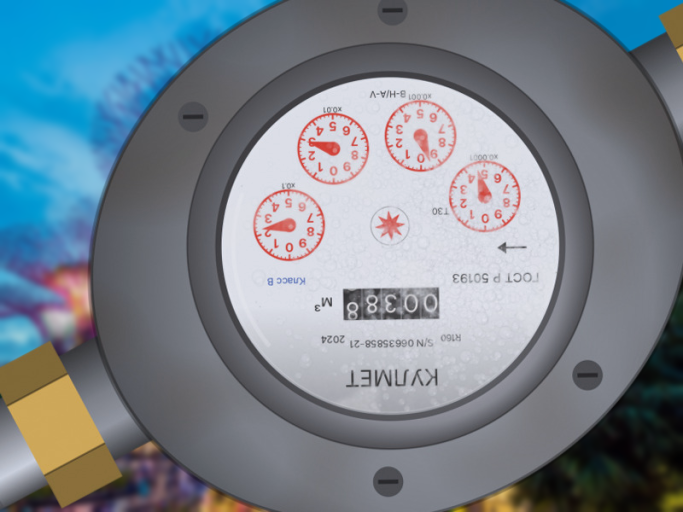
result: 388.2294 m³
